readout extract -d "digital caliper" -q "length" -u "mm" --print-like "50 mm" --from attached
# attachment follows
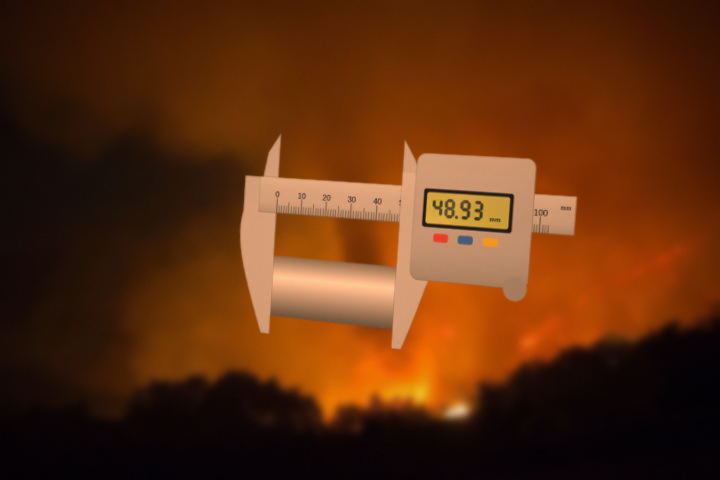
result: 48.93 mm
